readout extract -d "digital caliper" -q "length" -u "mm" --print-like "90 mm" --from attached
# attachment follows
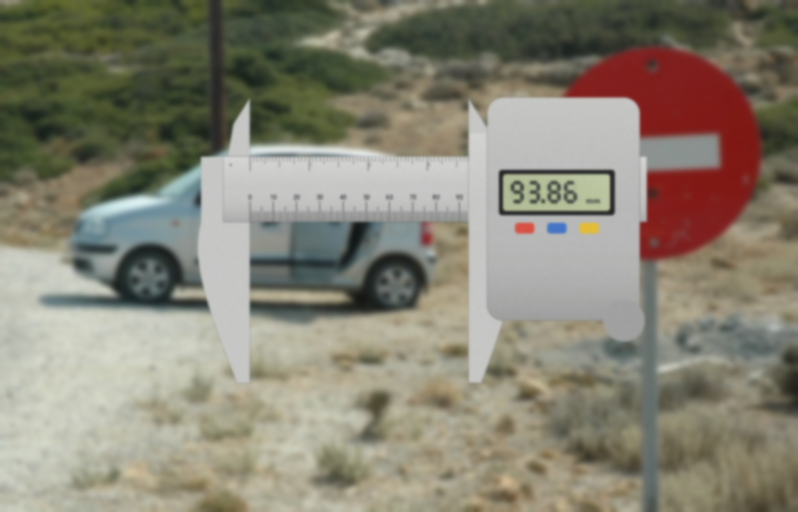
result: 93.86 mm
